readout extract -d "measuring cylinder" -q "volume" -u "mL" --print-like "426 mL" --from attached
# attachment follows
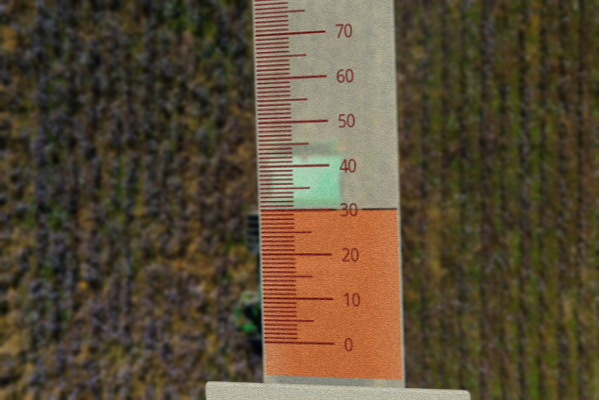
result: 30 mL
